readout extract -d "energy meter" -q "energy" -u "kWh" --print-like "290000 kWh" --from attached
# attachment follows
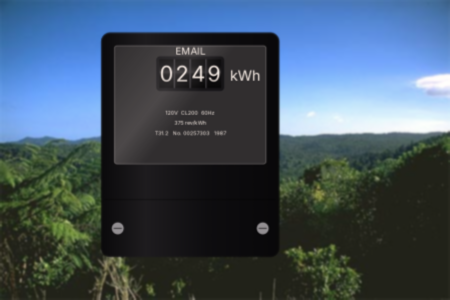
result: 249 kWh
